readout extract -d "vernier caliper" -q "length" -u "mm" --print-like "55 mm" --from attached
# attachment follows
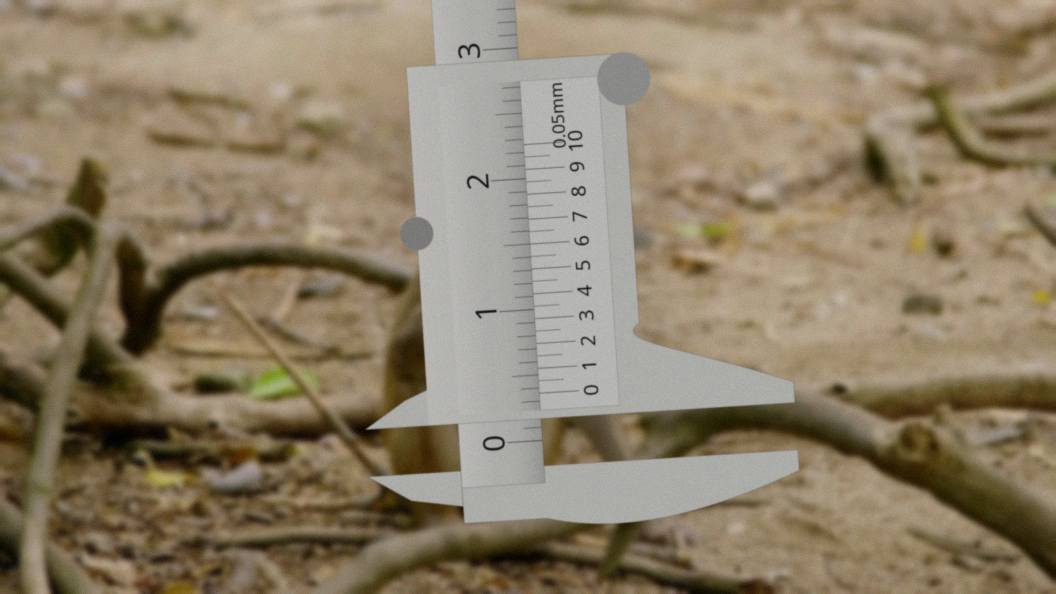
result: 3.6 mm
